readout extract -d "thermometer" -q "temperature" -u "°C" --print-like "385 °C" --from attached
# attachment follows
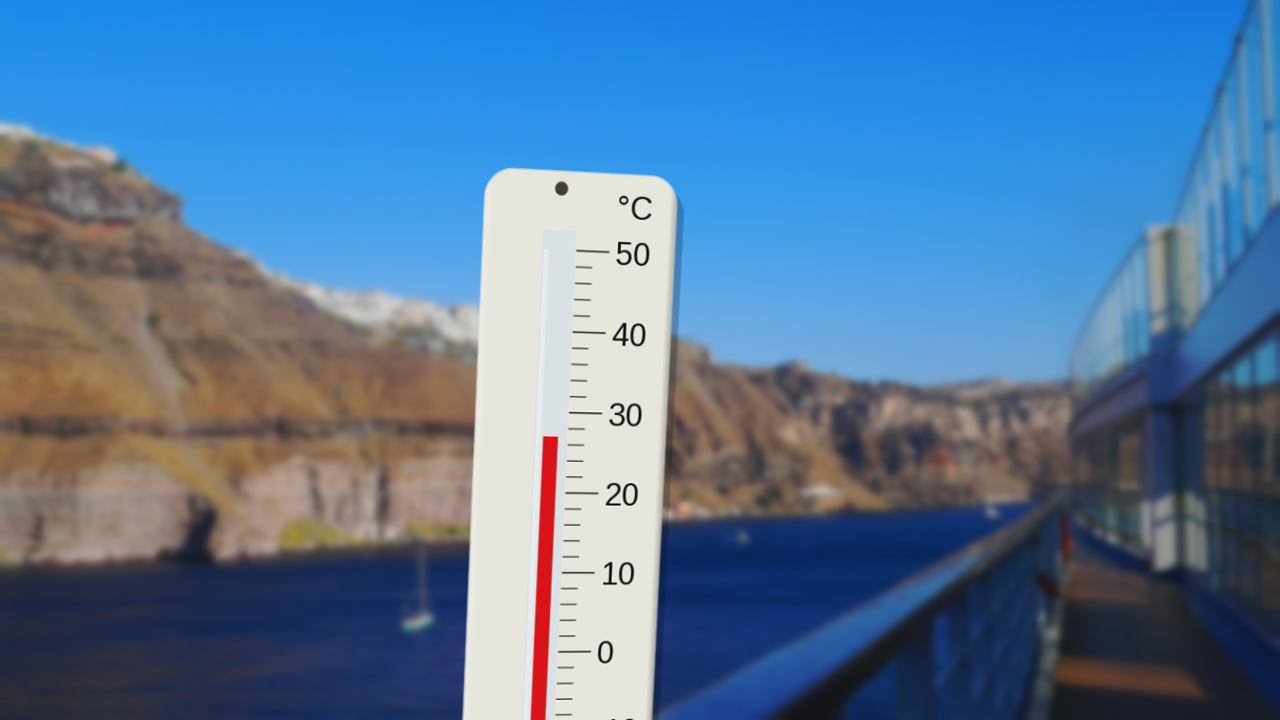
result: 27 °C
